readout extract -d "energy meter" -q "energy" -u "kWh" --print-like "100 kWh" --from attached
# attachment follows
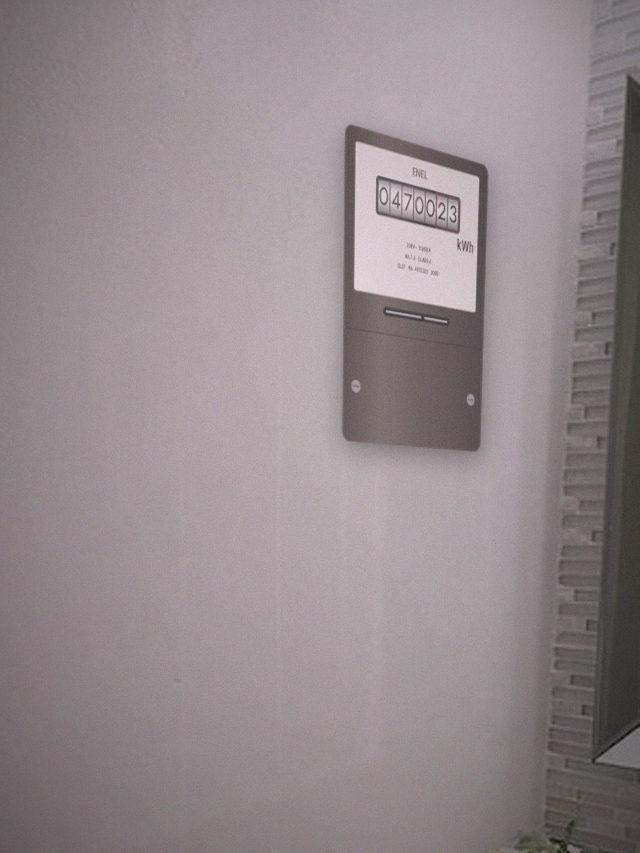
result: 4700.23 kWh
